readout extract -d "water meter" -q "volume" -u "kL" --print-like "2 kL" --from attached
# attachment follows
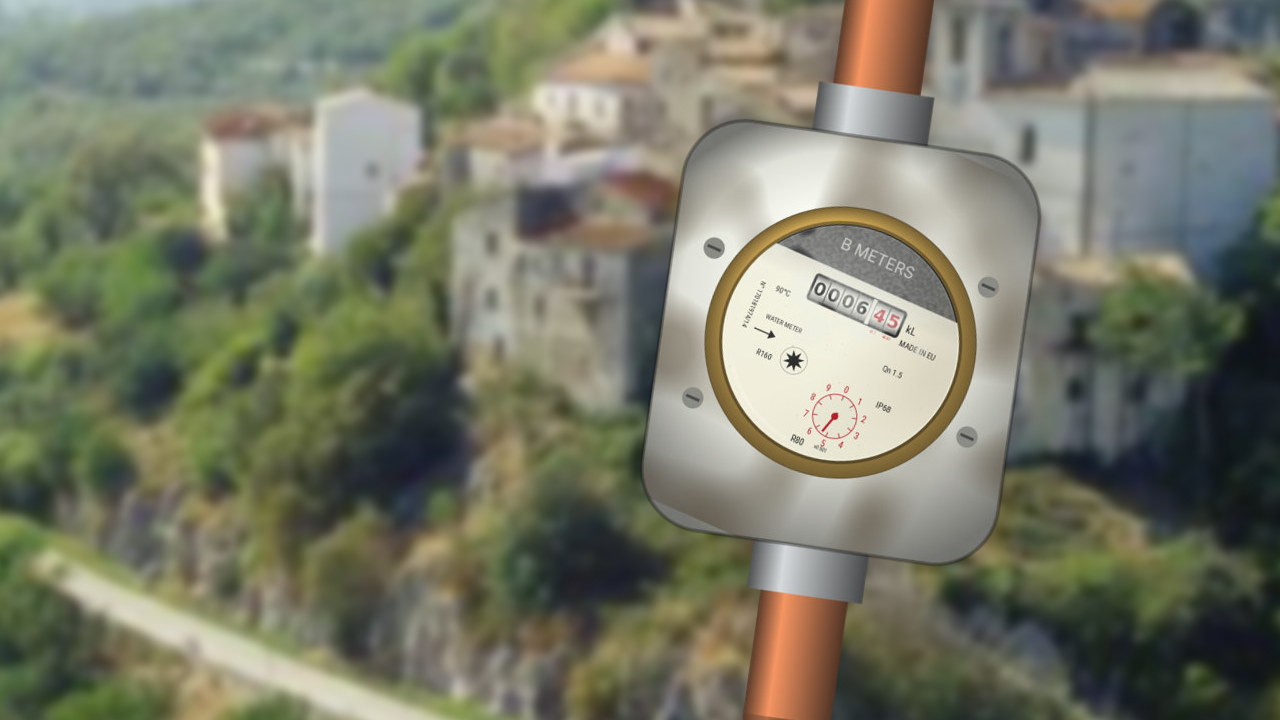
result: 6.455 kL
